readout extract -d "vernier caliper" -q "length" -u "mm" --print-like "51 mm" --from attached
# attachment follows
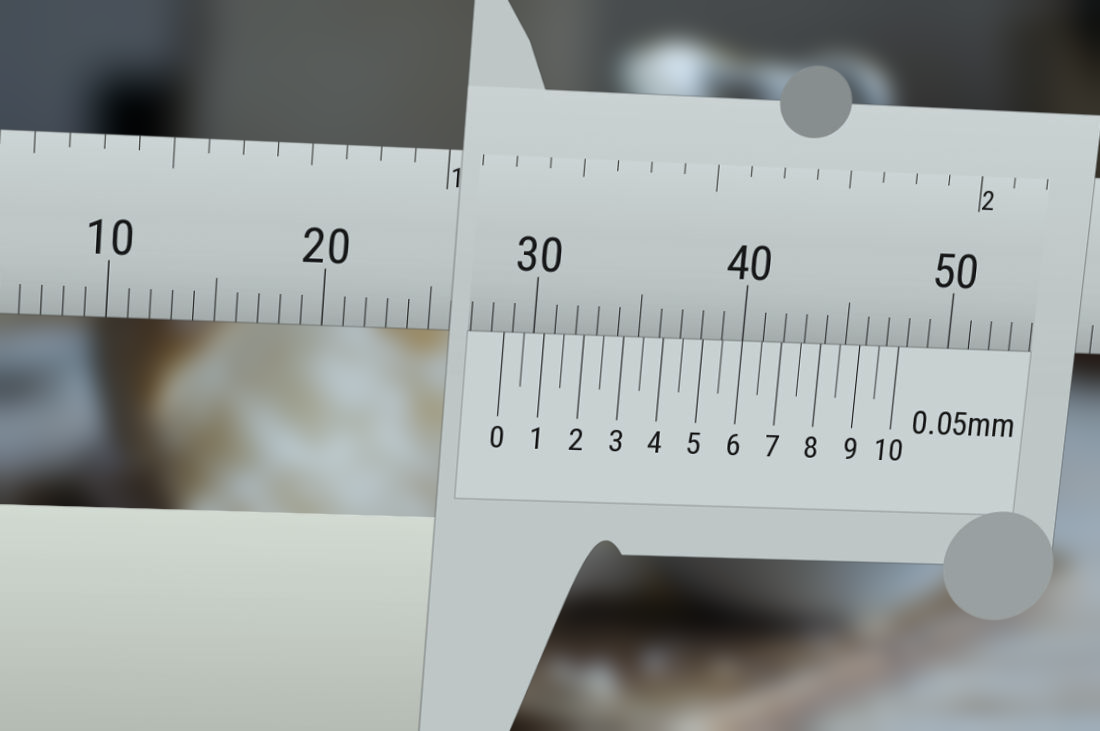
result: 28.6 mm
